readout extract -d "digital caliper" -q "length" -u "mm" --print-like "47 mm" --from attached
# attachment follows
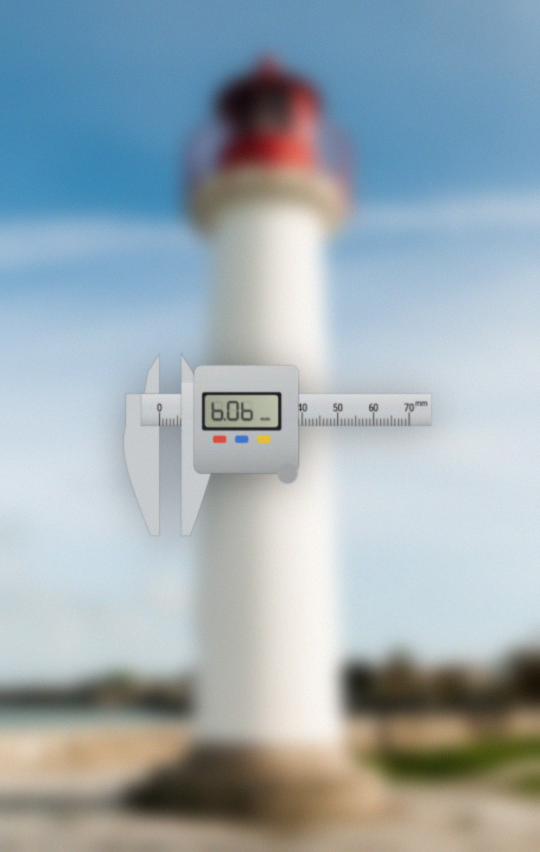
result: 6.06 mm
